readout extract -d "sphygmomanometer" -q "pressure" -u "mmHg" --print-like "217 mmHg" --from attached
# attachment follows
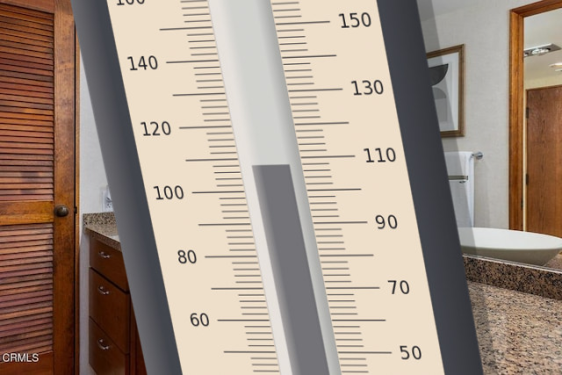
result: 108 mmHg
